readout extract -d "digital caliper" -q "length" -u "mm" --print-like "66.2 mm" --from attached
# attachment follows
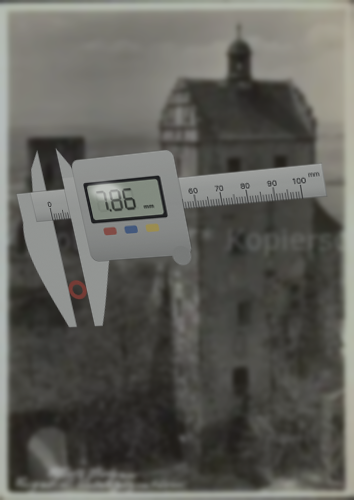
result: 7.86 mm
